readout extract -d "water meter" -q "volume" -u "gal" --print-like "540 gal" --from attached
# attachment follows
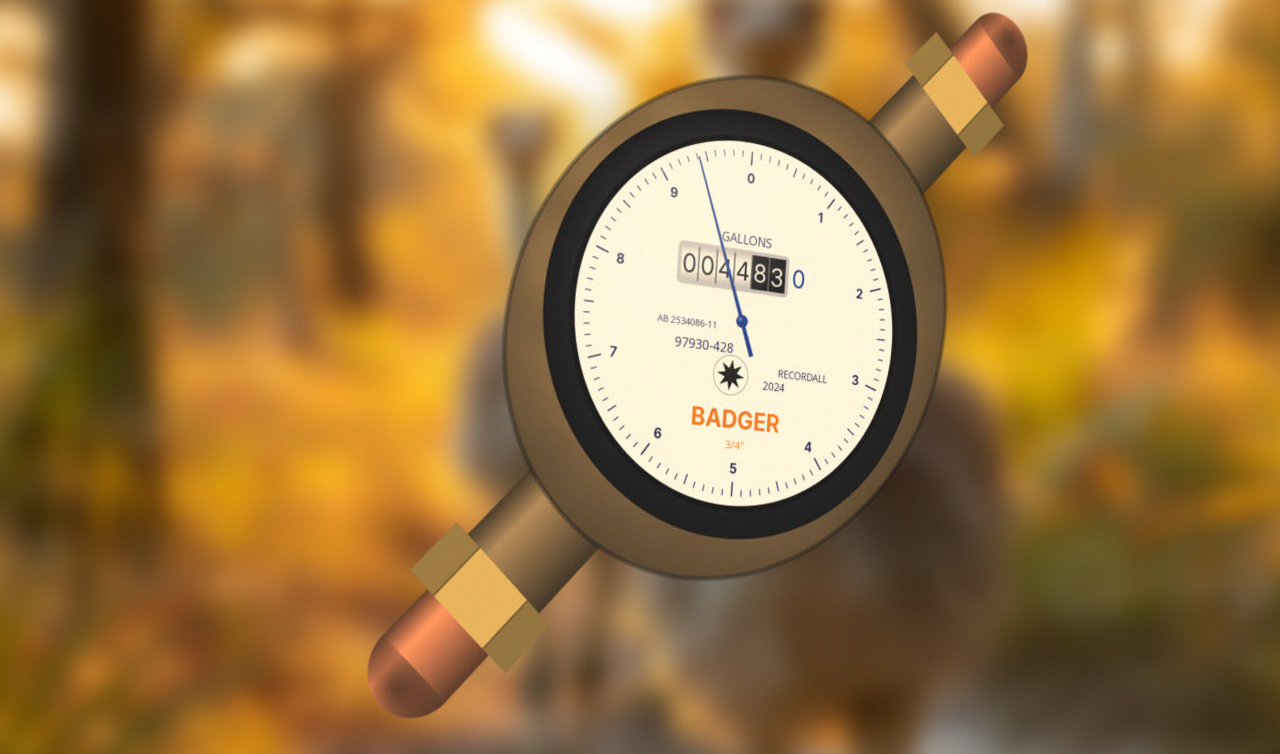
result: 44829.4 gal
